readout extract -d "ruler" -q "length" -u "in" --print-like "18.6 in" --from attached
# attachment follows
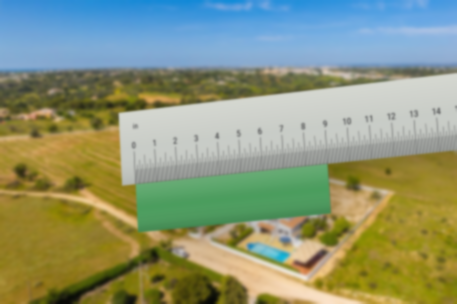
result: 9 in
